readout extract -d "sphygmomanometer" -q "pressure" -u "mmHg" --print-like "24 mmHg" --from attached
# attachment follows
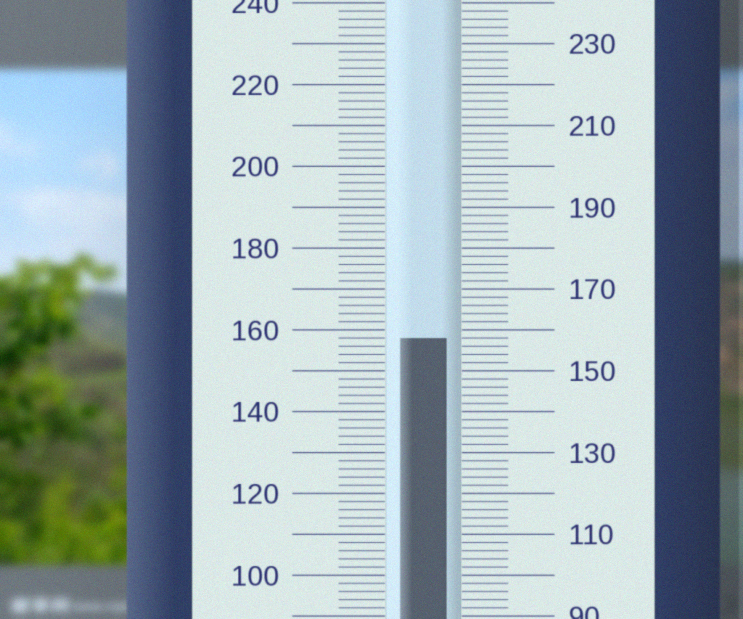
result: 158 mmHg
